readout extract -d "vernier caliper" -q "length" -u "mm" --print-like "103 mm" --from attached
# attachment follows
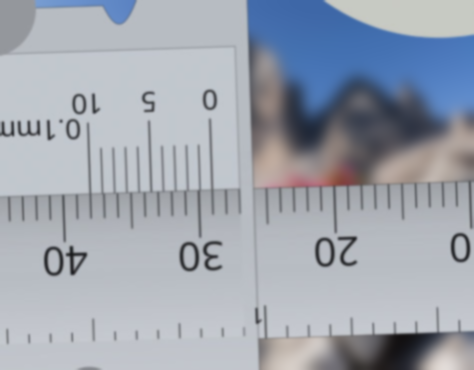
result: 29.0 mm
